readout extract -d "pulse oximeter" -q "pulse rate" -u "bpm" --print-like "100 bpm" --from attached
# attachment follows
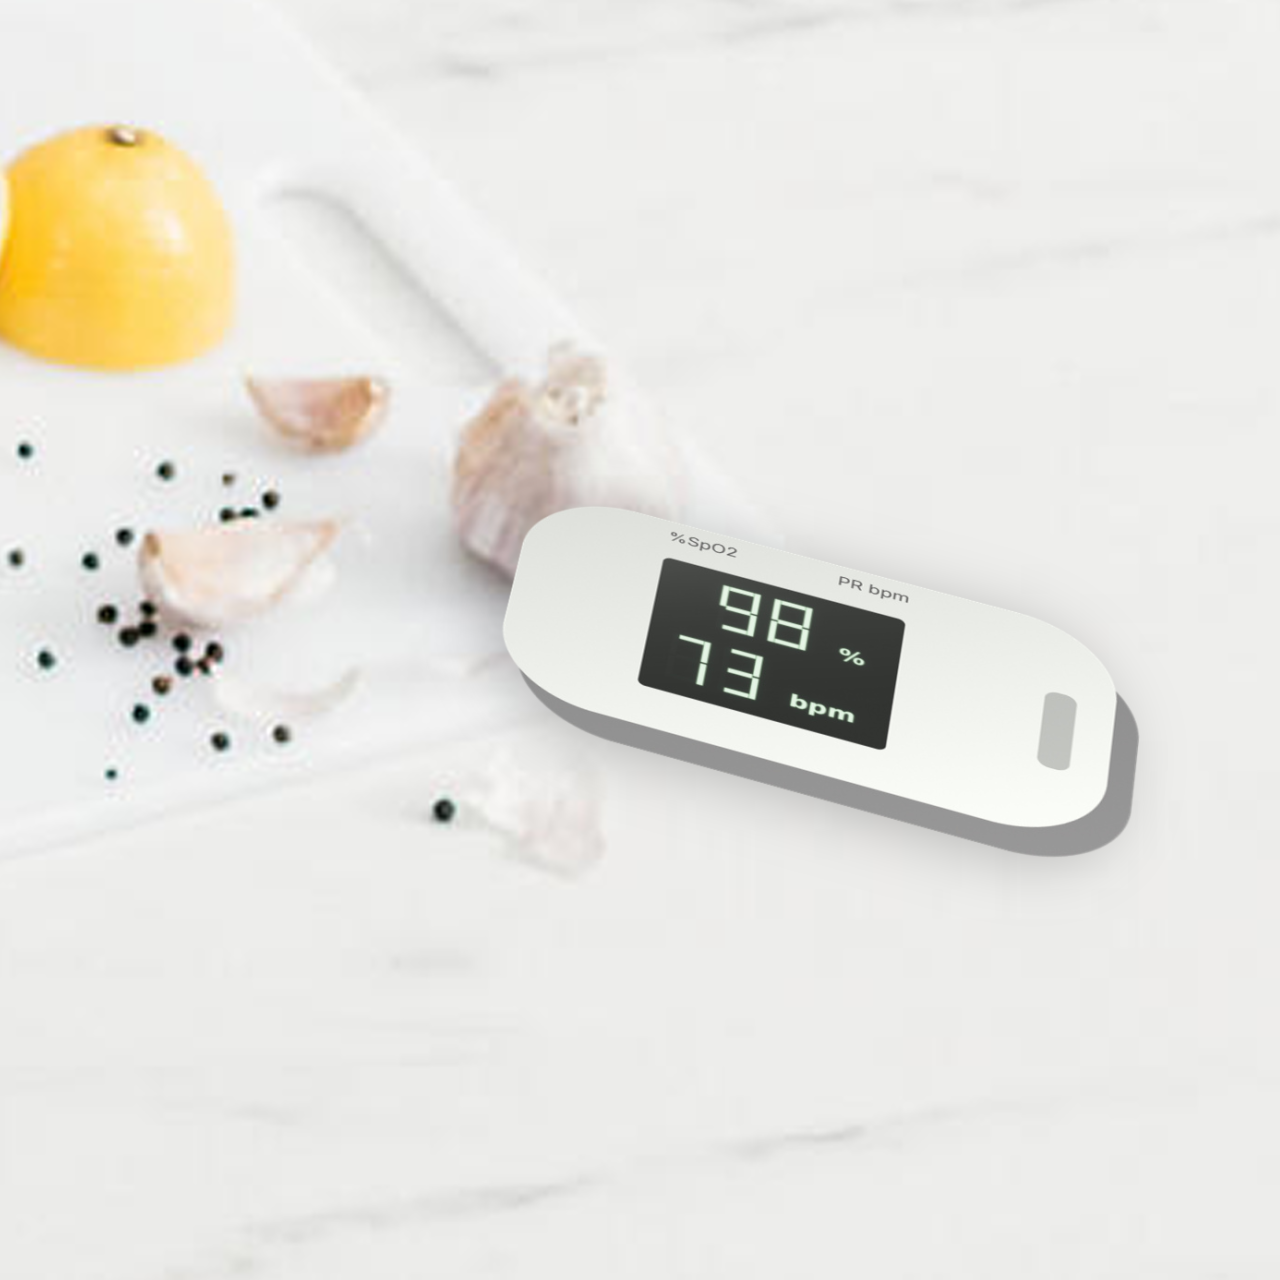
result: 73 bpm
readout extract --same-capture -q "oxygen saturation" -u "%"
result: 98 %
